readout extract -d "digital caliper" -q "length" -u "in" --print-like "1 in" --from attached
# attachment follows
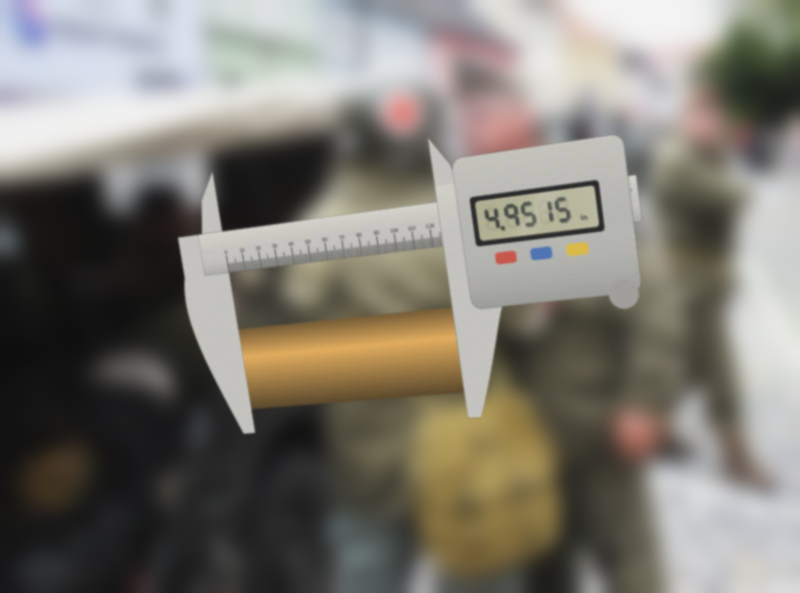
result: 4.9515 in
